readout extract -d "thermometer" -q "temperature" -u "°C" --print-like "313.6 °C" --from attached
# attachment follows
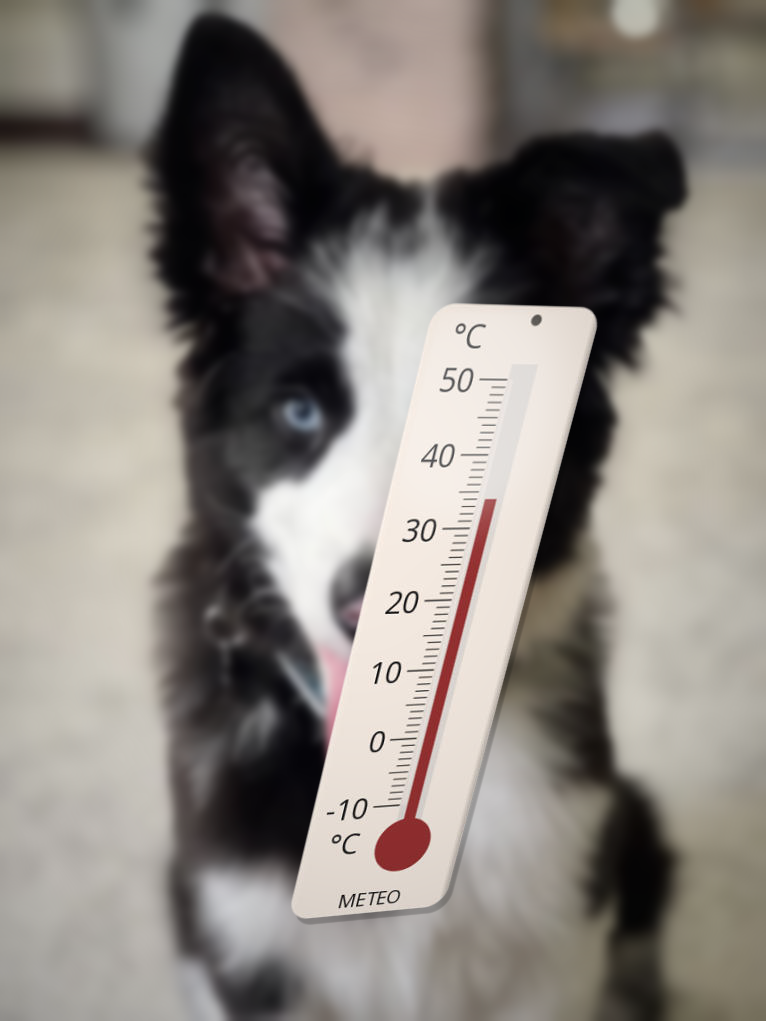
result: 34 °C
